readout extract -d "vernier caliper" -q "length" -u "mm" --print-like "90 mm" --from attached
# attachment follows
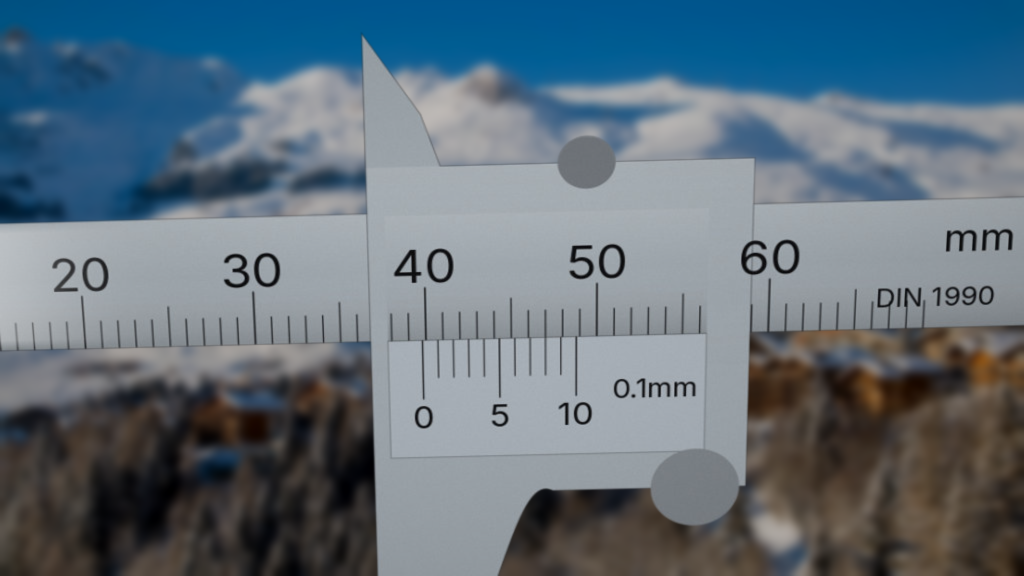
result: 39.8 mm
